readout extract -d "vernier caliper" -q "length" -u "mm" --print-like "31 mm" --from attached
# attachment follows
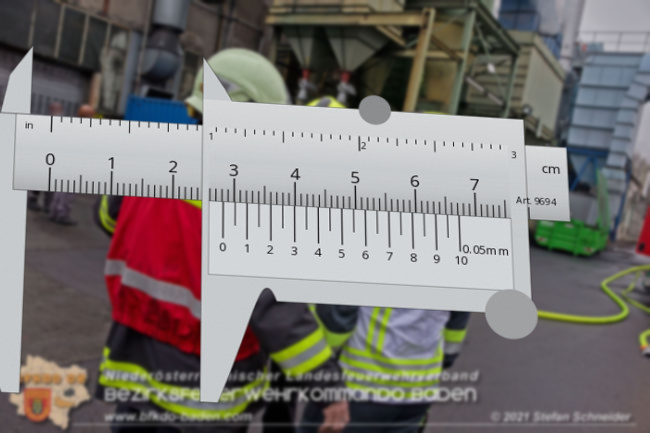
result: 28.2 mm
